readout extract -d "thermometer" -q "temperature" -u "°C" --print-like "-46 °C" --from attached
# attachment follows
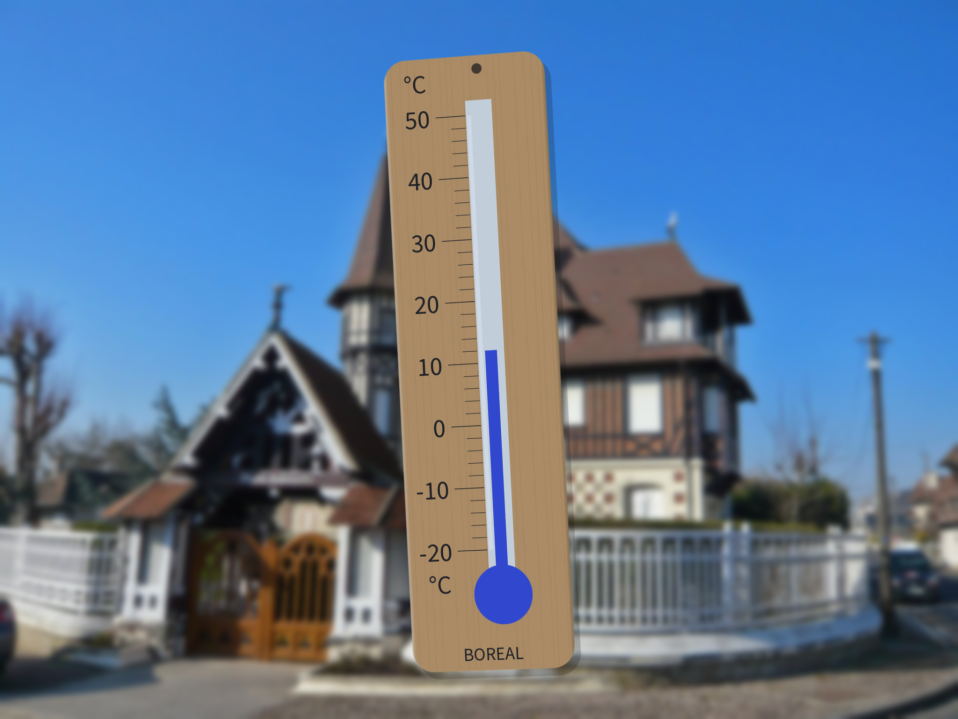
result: 12 °C
